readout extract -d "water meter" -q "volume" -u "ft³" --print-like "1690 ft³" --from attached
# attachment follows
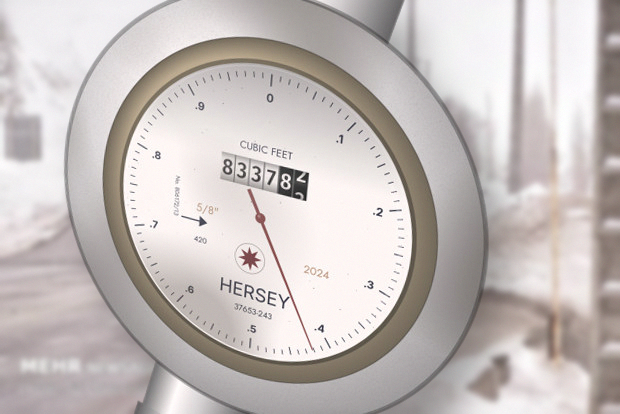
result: 833782.42 ft³
